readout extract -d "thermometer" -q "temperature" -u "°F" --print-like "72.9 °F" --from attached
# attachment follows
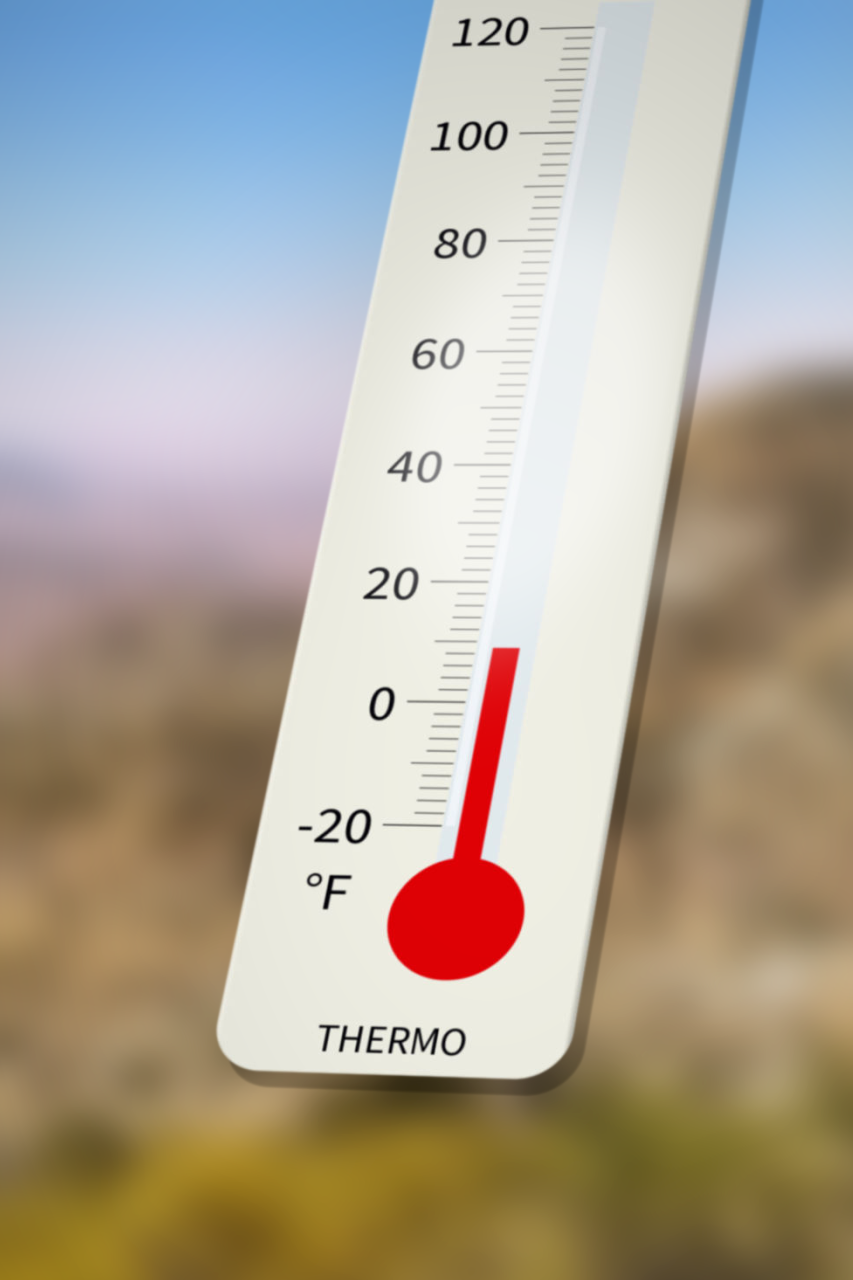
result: 9 °F
